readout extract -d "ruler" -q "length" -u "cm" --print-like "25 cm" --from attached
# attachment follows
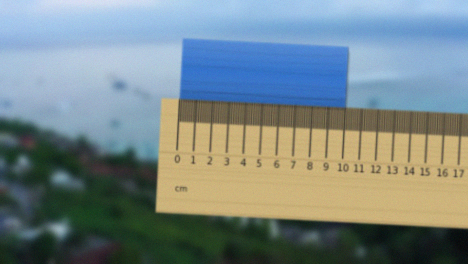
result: 10 cm
